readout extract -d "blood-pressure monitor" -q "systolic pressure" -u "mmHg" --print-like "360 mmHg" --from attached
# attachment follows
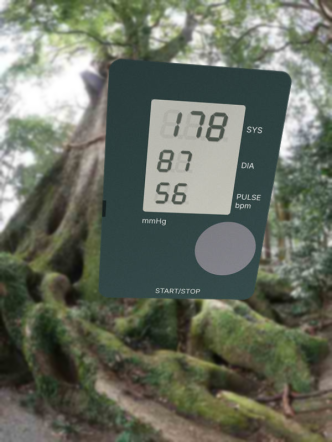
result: 178 mmHg
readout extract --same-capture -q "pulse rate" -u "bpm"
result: 56 bpm
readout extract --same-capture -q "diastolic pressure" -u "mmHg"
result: 87 mmHg
